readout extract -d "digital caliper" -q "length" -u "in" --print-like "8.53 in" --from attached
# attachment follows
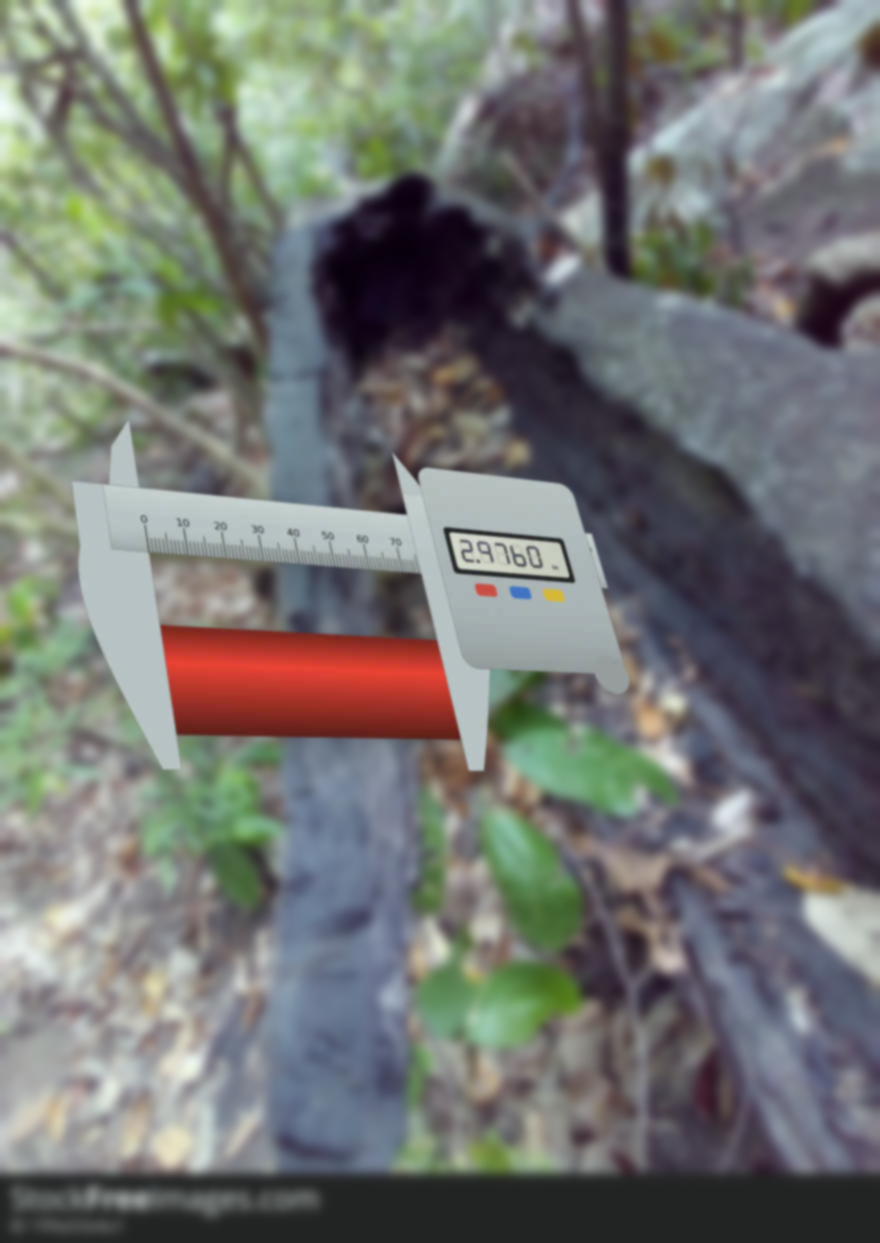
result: 2.9760 in
